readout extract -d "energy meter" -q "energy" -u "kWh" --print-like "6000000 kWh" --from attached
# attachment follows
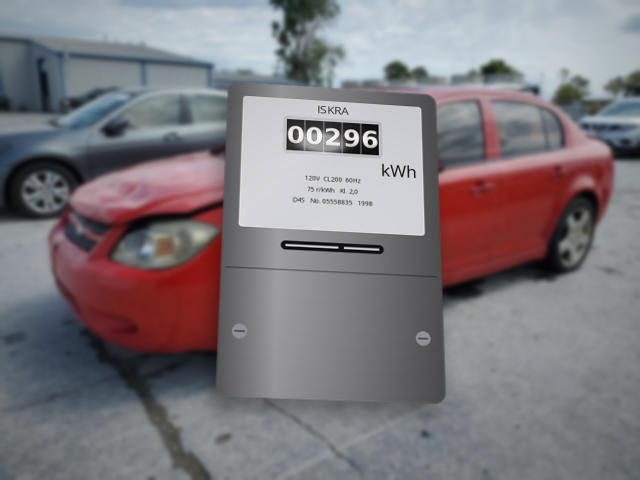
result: 296 kWh
